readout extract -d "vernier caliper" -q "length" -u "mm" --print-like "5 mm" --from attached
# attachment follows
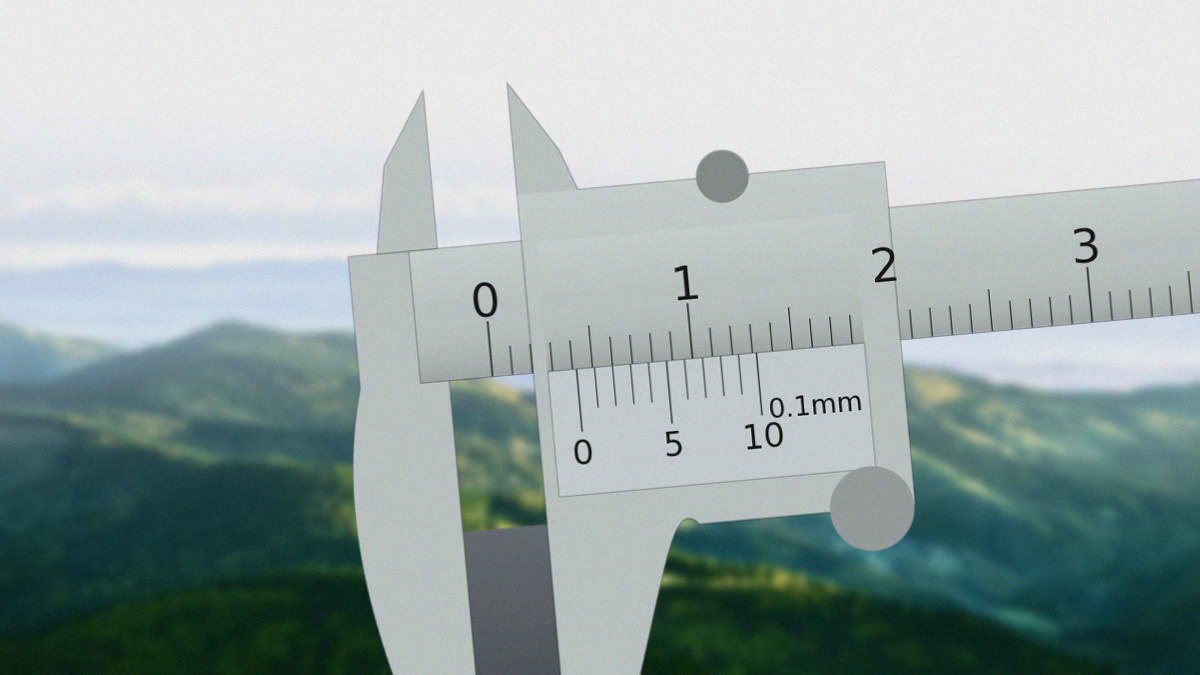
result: 4.2 mm
